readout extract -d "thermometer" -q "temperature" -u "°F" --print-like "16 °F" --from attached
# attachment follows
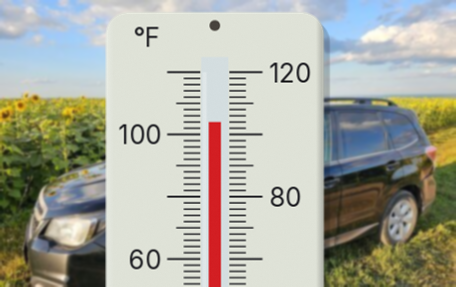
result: 104 °F
